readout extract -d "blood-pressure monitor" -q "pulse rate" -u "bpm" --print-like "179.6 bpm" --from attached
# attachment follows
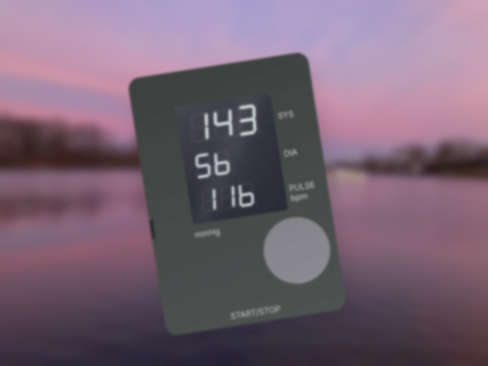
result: 116 bpm
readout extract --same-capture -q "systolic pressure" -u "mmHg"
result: 143 mmHg
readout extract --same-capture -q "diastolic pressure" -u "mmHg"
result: 56 mmHg
